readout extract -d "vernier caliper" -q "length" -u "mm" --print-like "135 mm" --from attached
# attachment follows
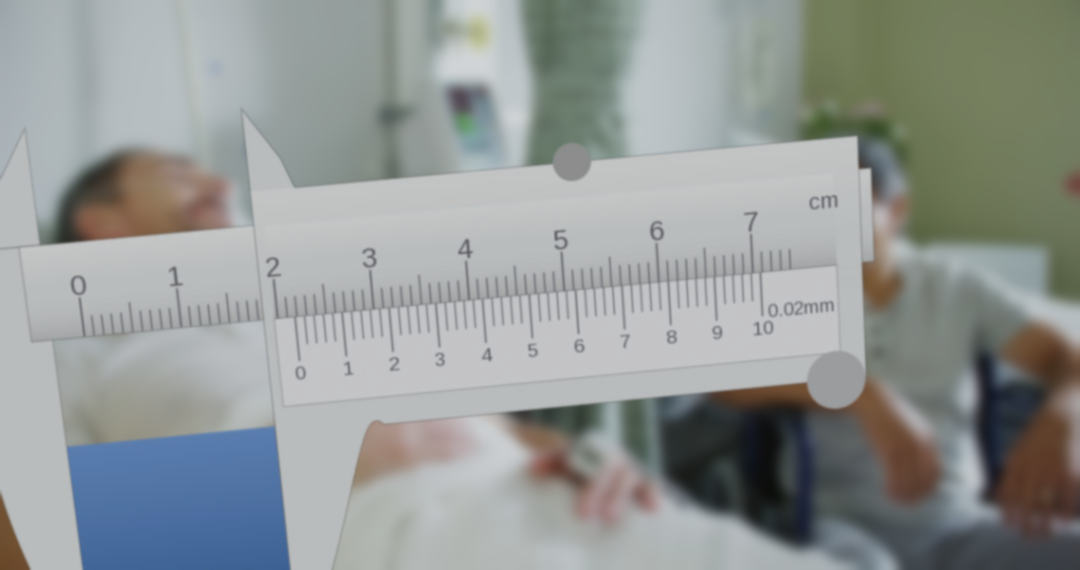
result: 21.8 mm
